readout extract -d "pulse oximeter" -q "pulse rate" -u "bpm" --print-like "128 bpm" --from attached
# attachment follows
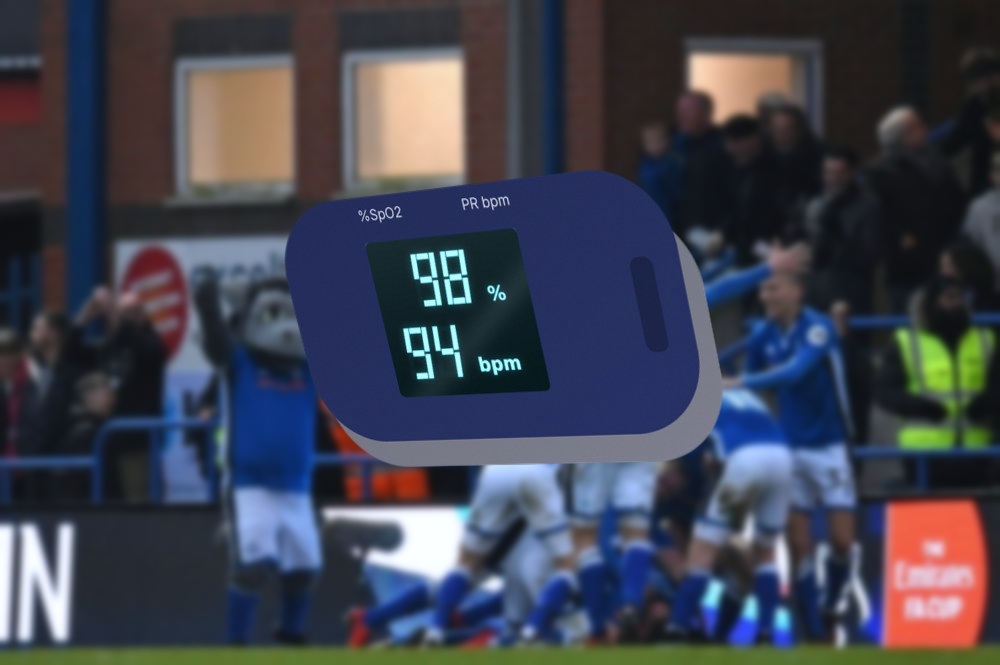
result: 94 bpm
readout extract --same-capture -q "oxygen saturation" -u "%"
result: 98 %
